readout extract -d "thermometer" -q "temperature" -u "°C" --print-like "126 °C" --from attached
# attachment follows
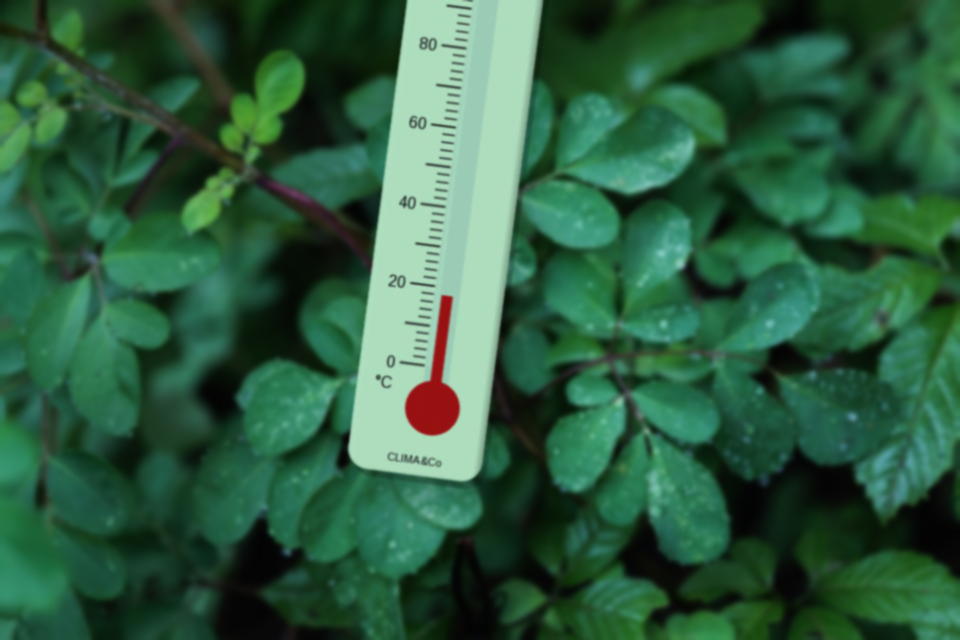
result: 18 °C
